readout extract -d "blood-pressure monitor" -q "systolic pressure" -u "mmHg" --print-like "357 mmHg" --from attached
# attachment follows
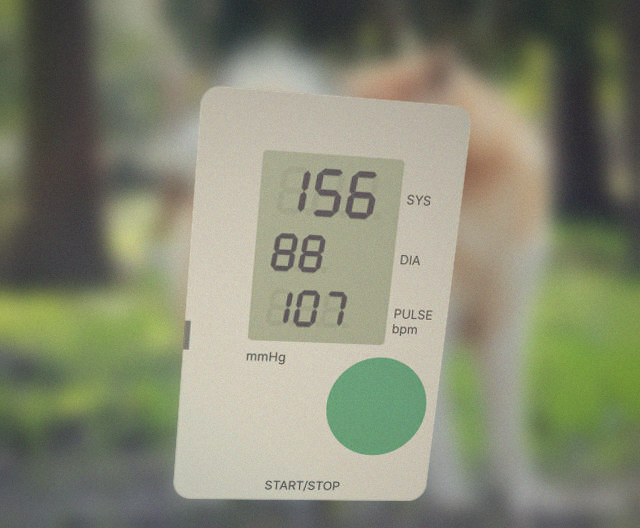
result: 156 mmHg
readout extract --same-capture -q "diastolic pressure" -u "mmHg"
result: 88 mmHg
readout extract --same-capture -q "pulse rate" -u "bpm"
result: 107 bpm
